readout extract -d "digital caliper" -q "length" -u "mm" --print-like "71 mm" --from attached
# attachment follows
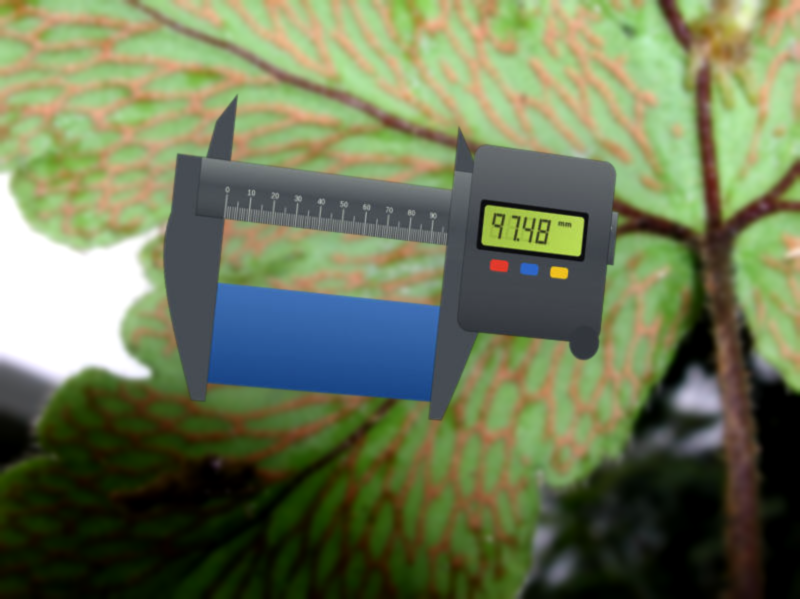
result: 97.48 mm
